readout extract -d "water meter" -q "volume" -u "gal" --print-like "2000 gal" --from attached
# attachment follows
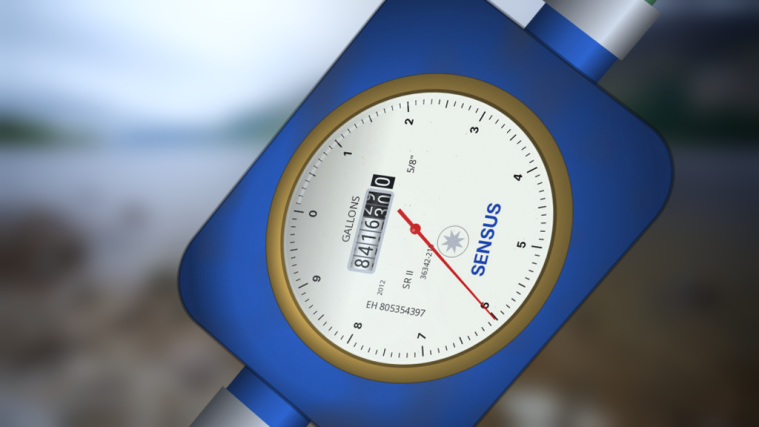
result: 8416296.0 gal
